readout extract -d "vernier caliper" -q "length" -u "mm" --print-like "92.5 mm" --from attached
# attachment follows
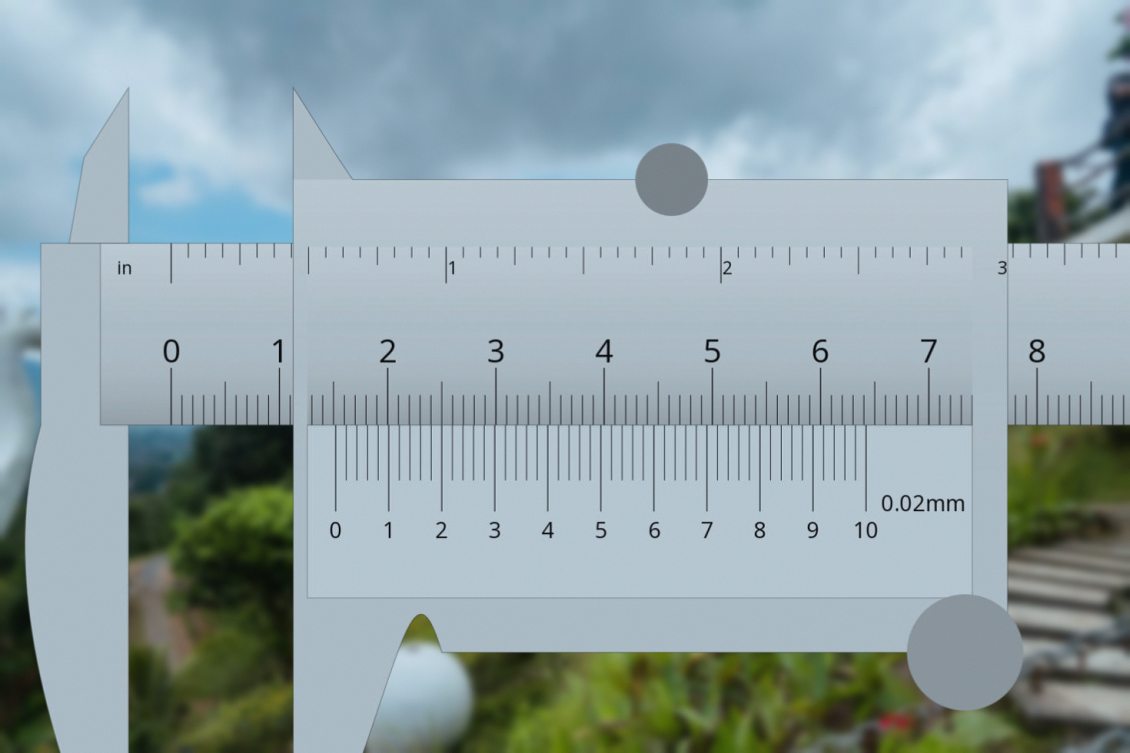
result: 15.2 mm
